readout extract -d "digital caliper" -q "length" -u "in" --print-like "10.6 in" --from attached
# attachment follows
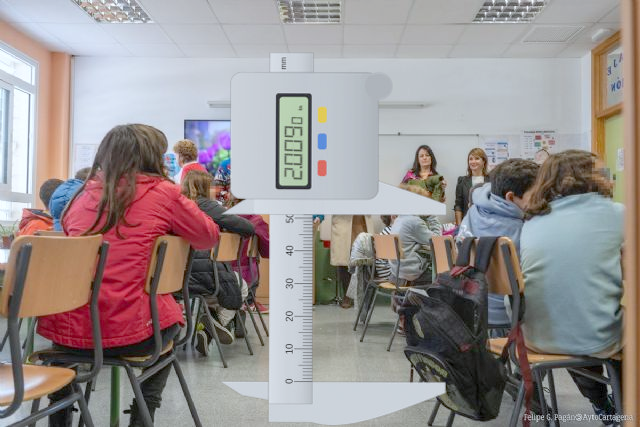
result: 2.0090 in
